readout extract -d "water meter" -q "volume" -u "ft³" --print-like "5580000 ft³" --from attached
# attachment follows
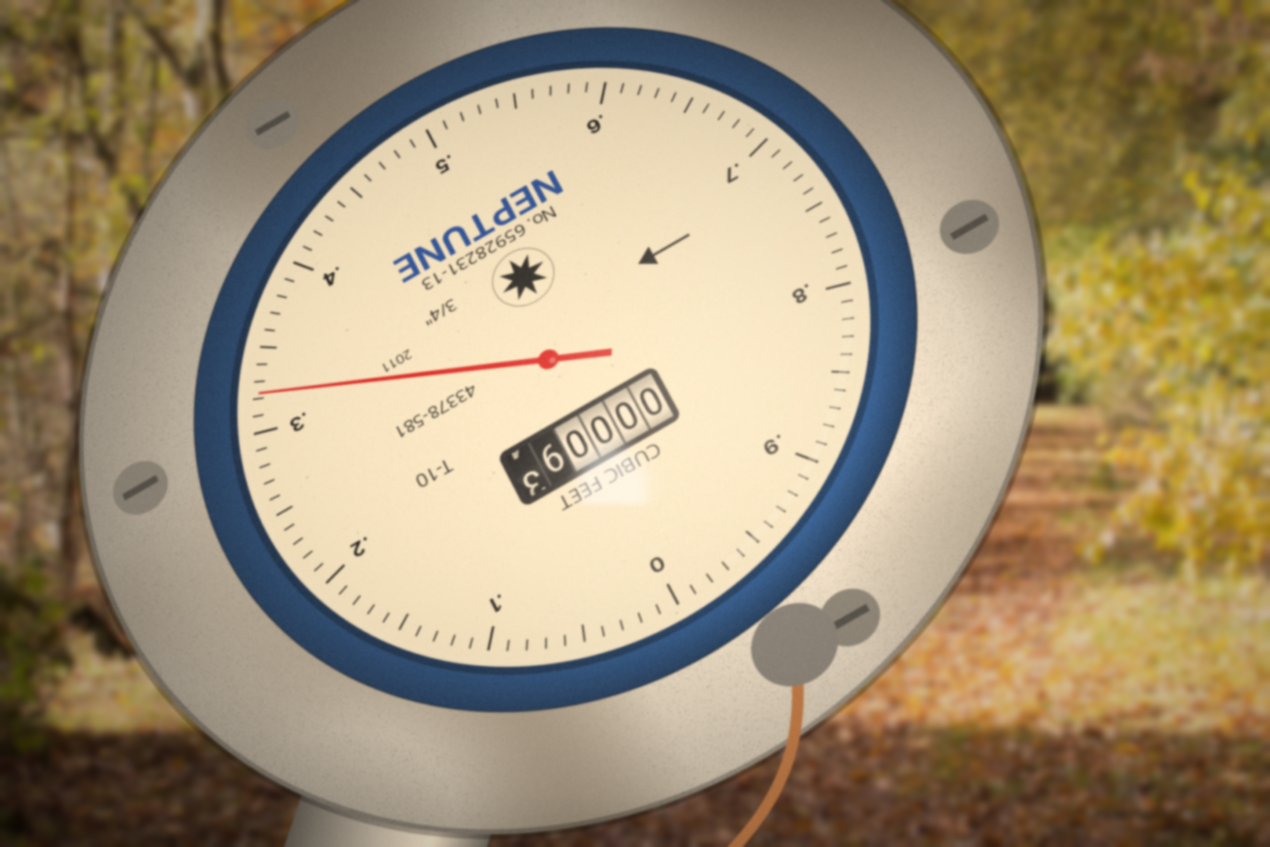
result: 93.32 ft³
